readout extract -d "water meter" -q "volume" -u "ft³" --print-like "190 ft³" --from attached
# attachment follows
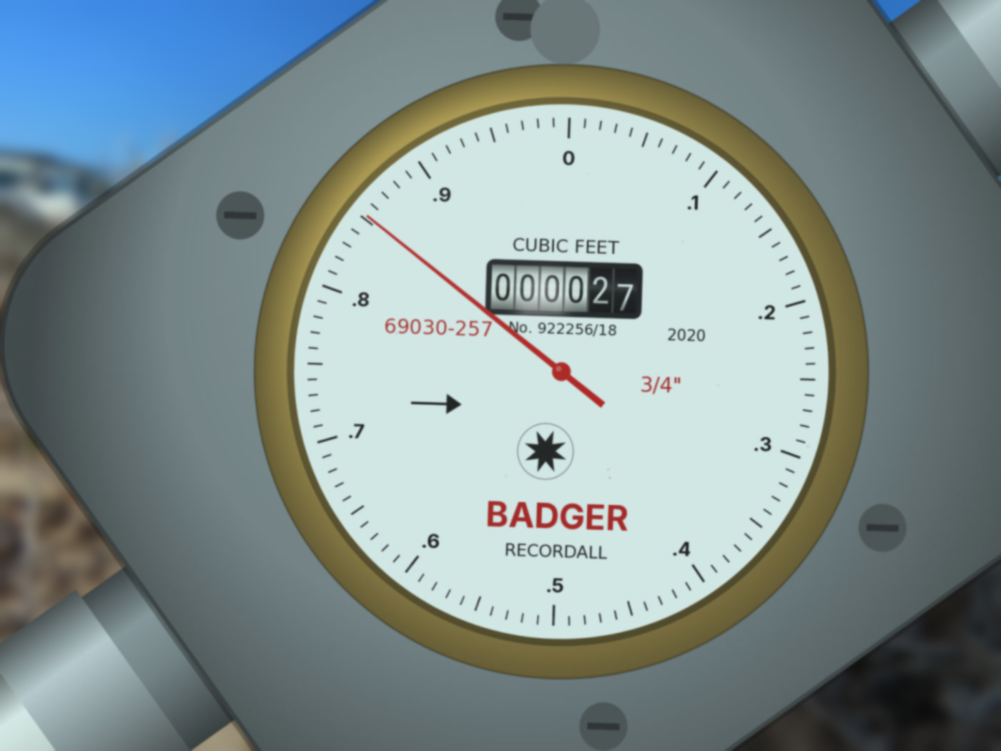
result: 26.85 ft³
